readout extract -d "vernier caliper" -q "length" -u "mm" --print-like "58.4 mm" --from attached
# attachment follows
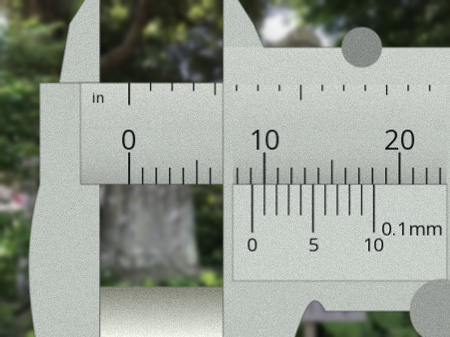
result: 9.1 mm
